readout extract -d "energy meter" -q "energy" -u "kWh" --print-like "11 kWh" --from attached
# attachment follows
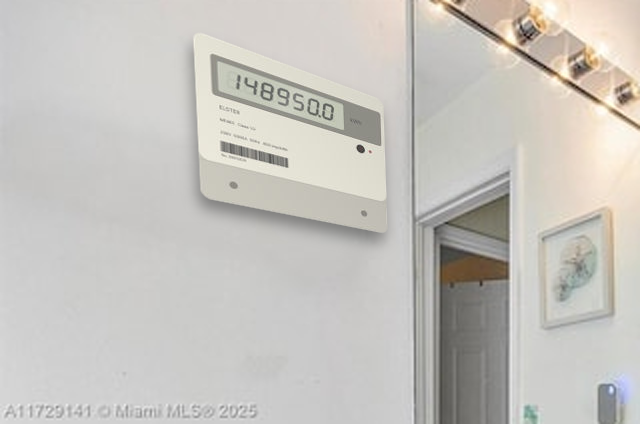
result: 148950.0 kWh
